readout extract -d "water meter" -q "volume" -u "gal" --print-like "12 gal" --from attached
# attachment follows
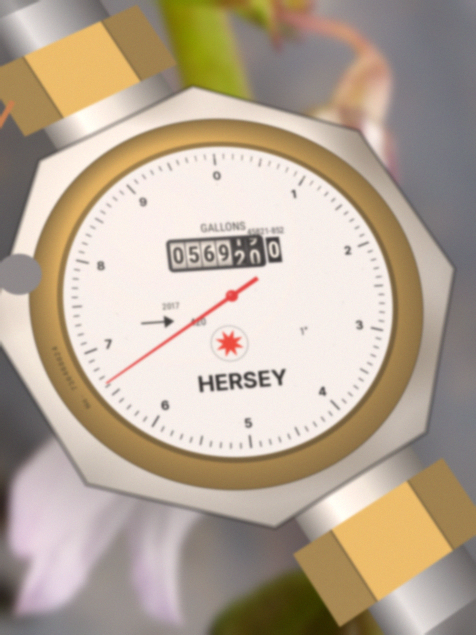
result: 569196.6 gal
